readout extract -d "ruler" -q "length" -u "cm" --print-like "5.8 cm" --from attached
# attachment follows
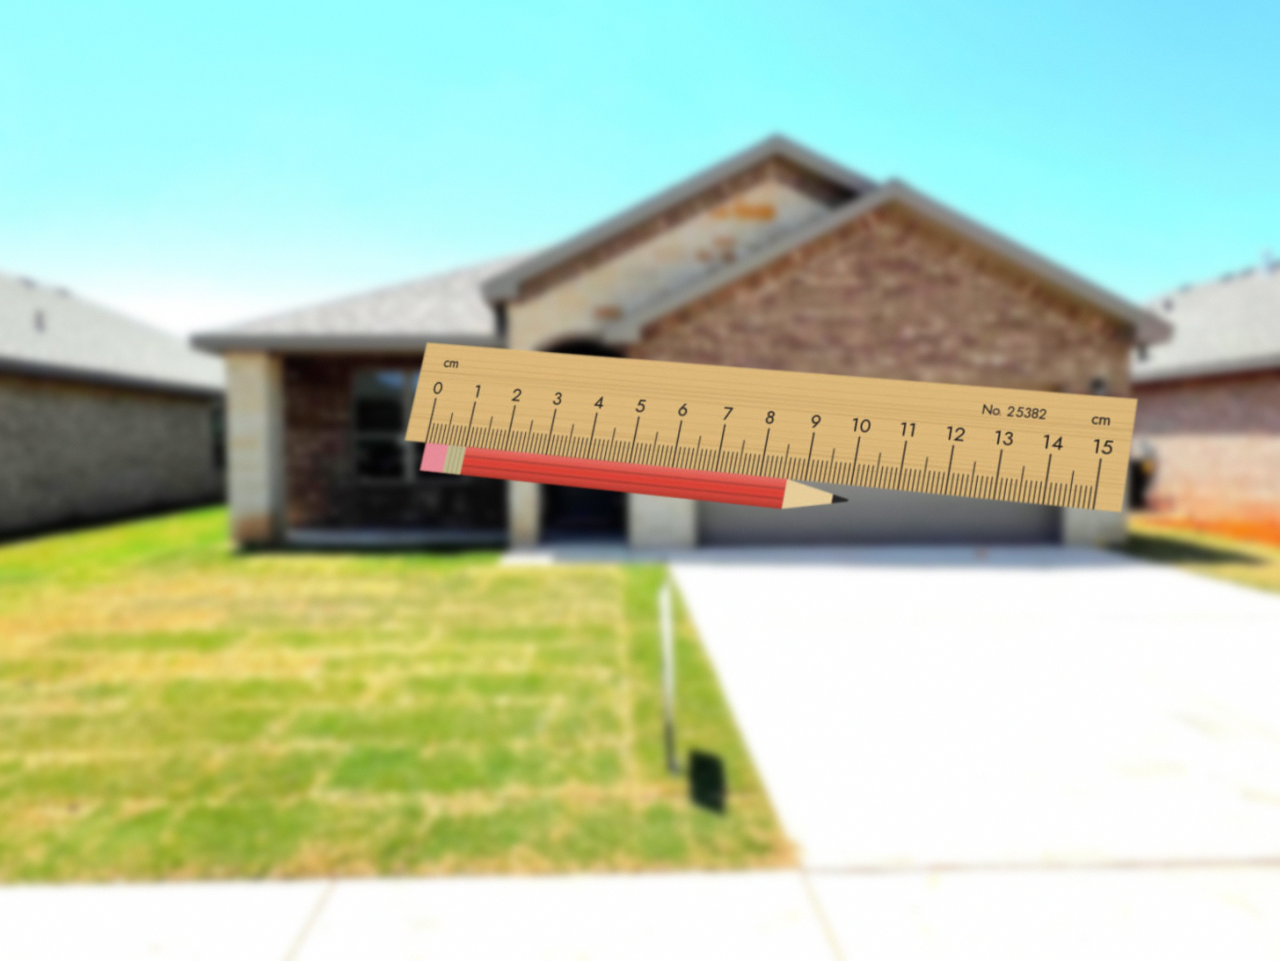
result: 10 cm
